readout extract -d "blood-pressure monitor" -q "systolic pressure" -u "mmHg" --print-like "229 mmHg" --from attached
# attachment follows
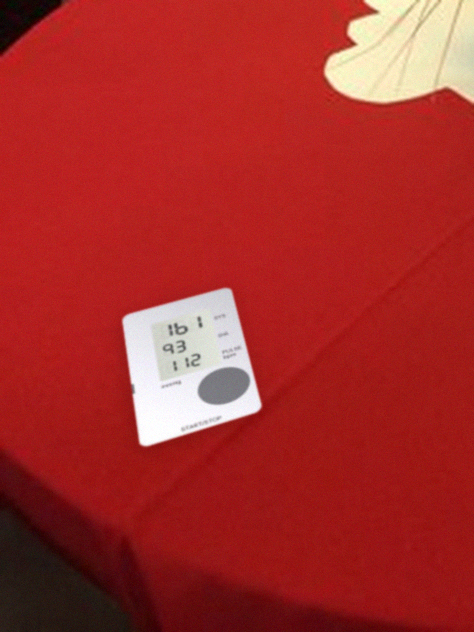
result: 161 mmHg
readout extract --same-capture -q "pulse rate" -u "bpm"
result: 112 bpm
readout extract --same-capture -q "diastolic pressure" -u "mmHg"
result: 93 mmHg
